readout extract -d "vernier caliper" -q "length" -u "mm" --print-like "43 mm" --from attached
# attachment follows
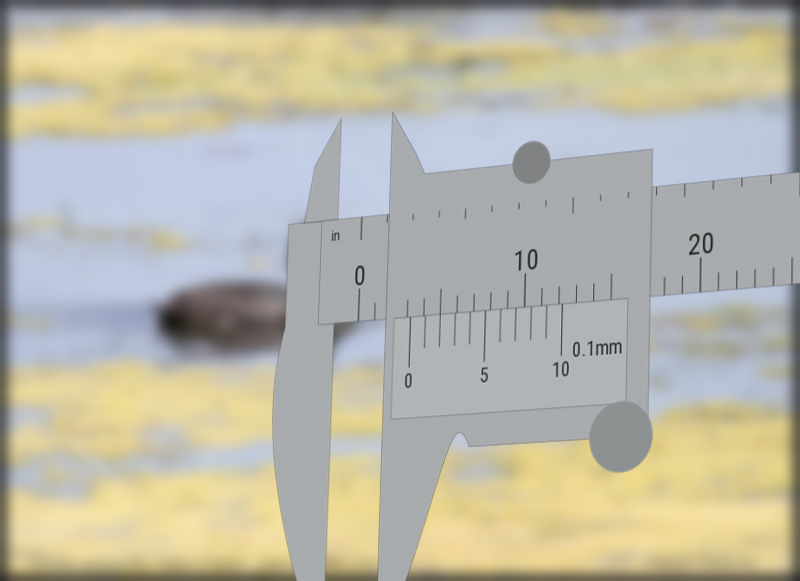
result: 3.2 mm
